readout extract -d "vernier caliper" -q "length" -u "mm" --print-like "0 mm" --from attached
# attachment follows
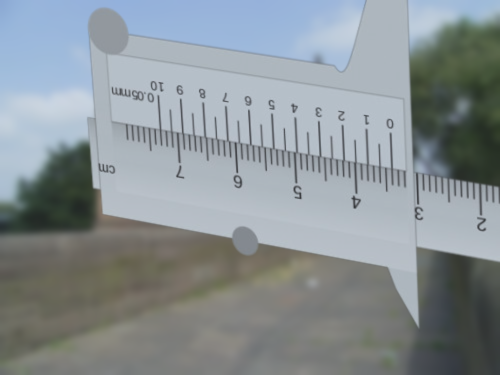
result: 34.0 mm
